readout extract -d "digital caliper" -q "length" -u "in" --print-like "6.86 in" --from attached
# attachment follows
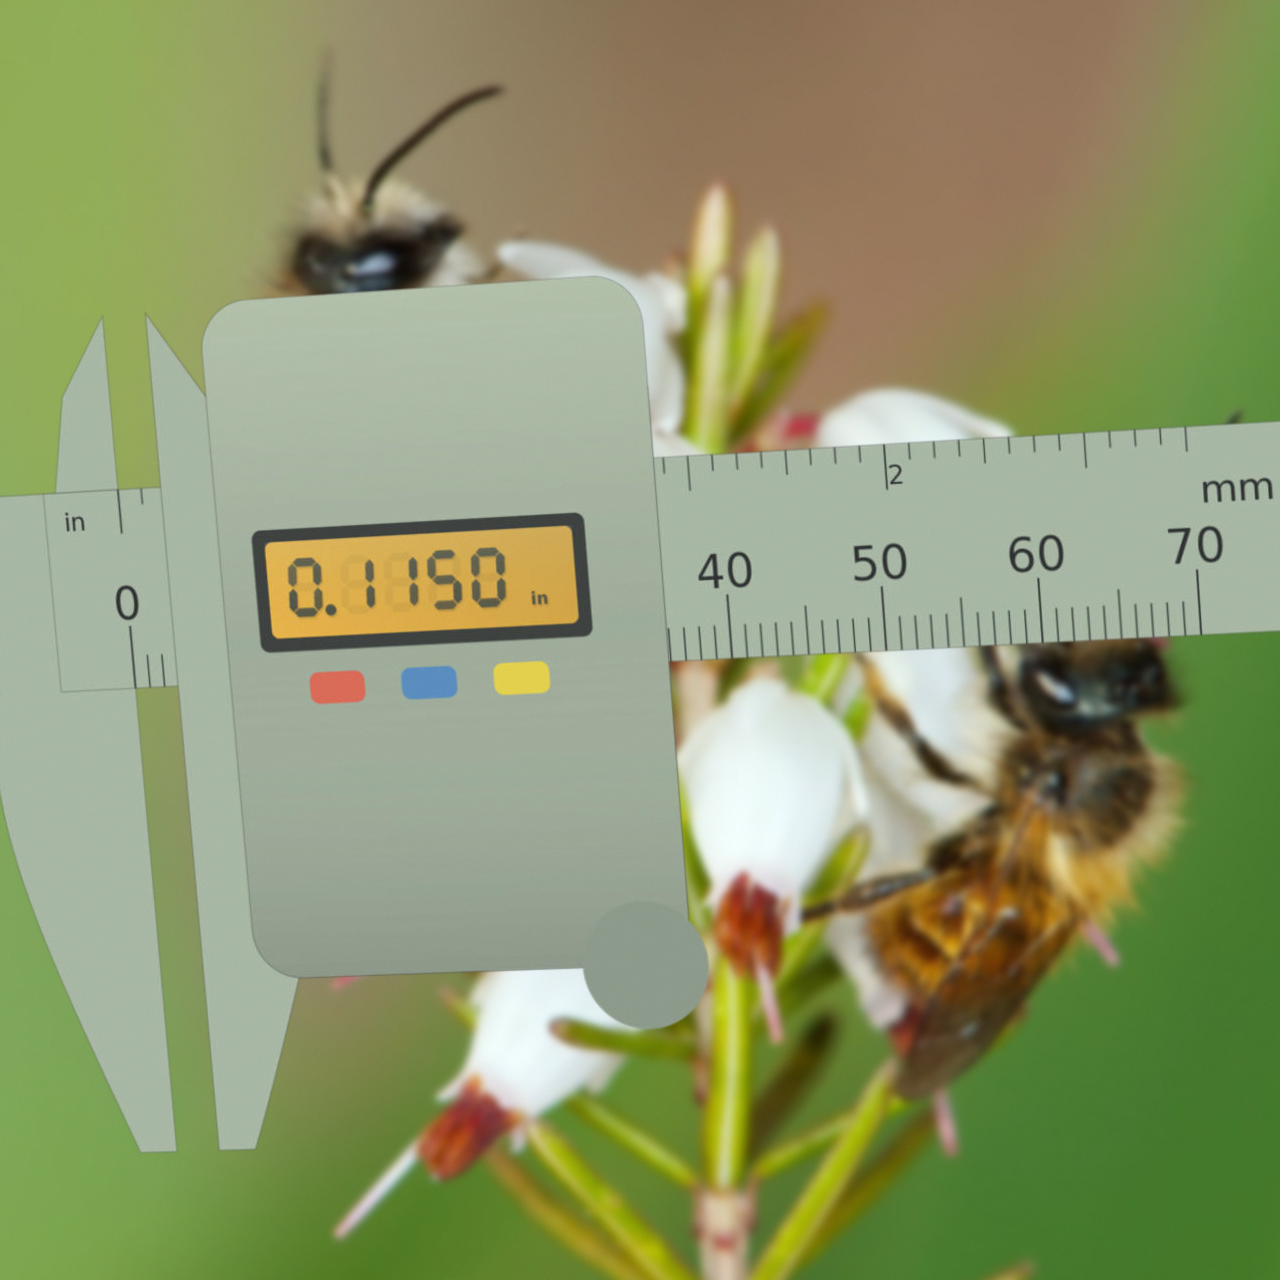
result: 0.1150 in
